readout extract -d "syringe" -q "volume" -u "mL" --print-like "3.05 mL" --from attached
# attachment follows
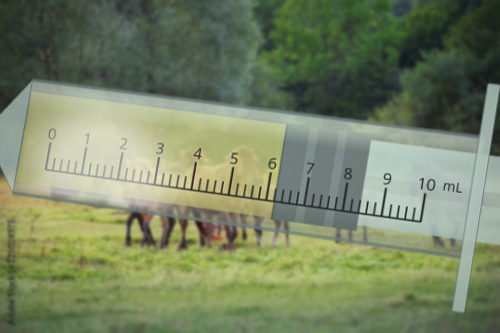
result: 6.2 mL
